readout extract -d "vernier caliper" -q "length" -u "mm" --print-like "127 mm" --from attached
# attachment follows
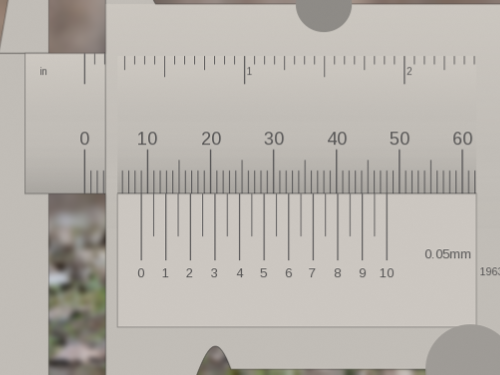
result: 9.0 mm
